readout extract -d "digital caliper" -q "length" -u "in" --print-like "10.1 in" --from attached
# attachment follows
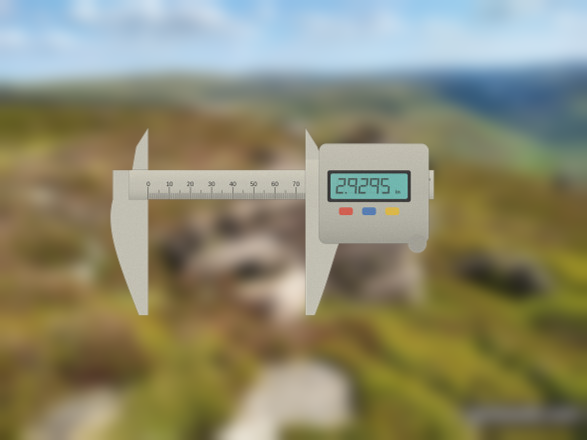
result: 2.9295 in
